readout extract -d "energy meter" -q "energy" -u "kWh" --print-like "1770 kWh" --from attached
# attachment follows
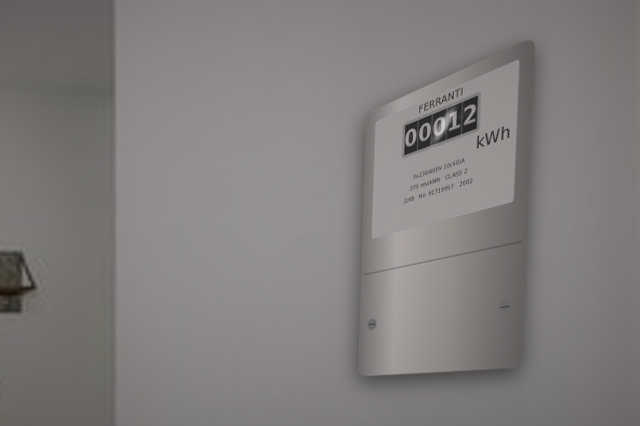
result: 12 kWh
